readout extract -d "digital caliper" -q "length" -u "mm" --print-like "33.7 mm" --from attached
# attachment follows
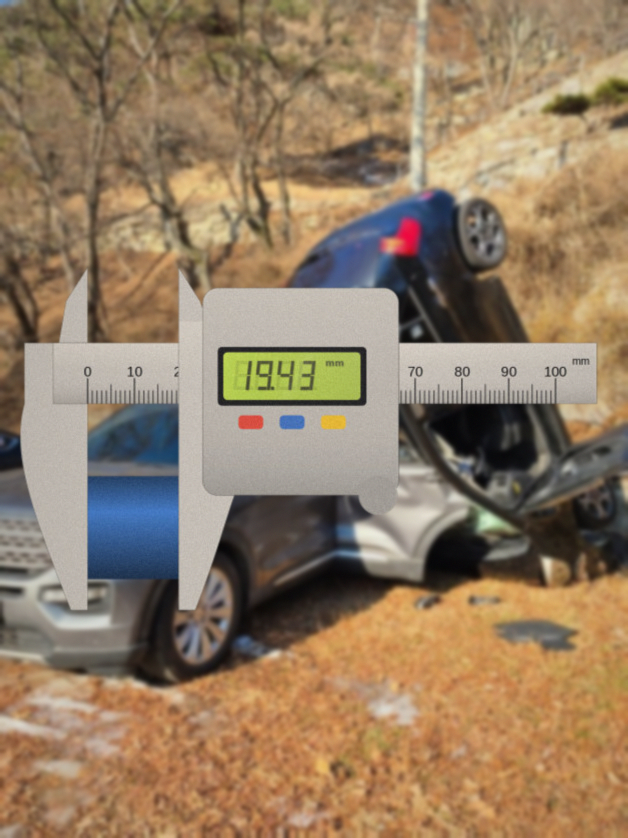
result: 19.43 mm
